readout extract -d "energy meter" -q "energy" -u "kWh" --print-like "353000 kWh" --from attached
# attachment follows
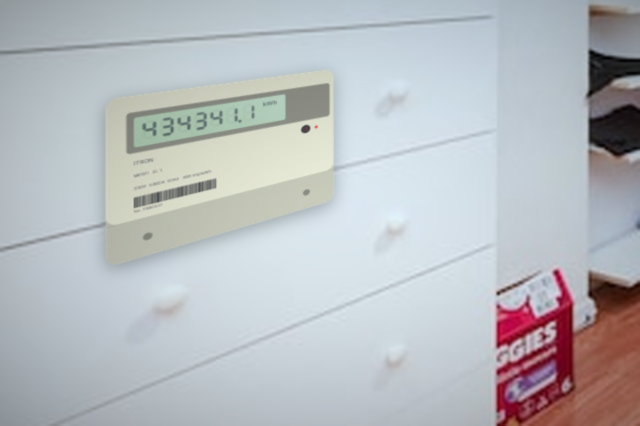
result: 434341.1 kWh
